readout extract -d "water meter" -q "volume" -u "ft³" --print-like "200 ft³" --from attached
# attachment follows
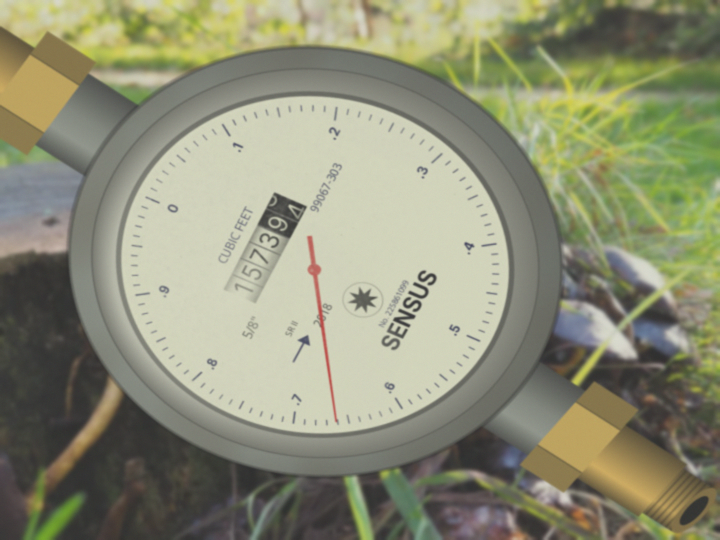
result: 157393.66 ft³
